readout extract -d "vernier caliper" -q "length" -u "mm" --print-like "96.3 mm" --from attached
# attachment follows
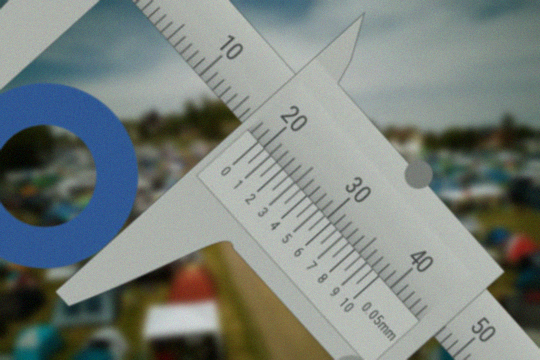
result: 19.2 mm
